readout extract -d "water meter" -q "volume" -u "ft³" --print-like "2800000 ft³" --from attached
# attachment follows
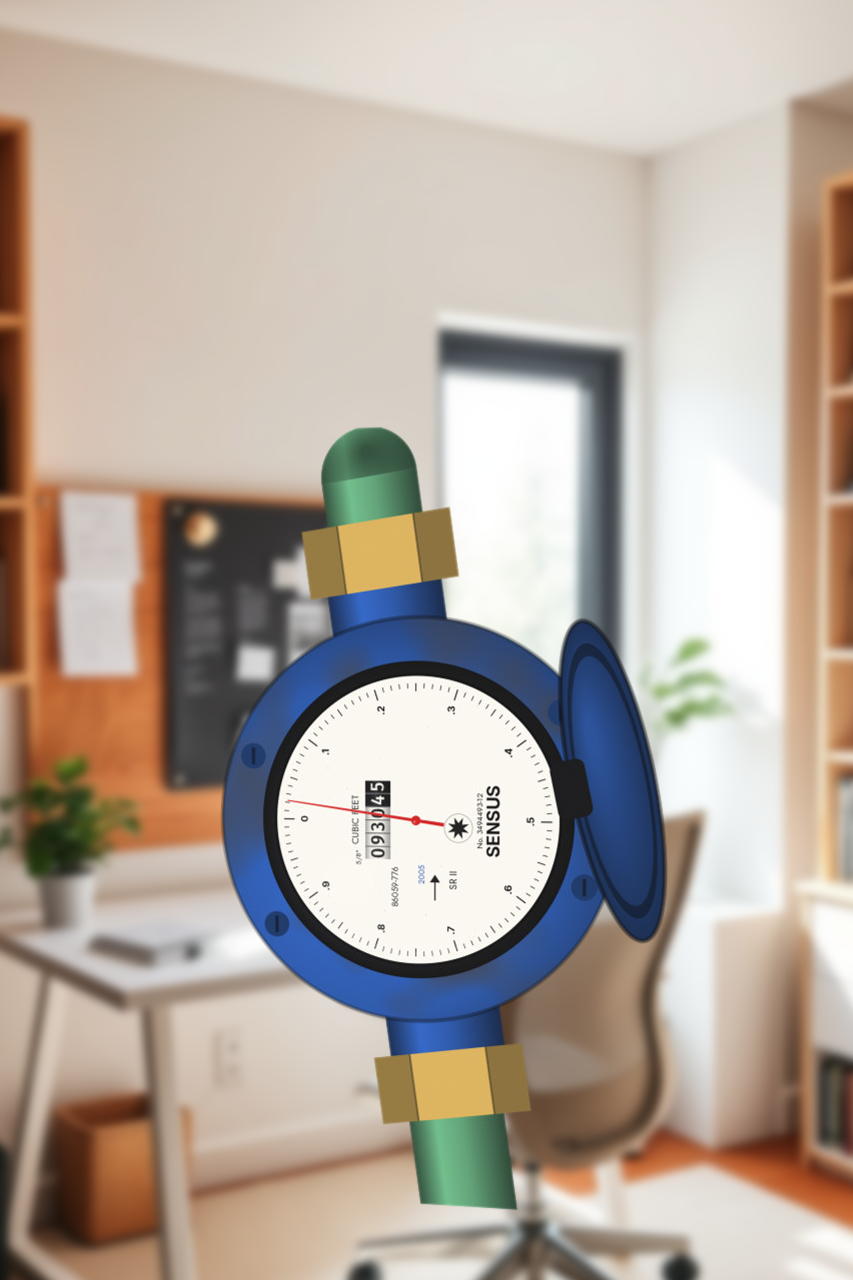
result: 93045.02 ft³
